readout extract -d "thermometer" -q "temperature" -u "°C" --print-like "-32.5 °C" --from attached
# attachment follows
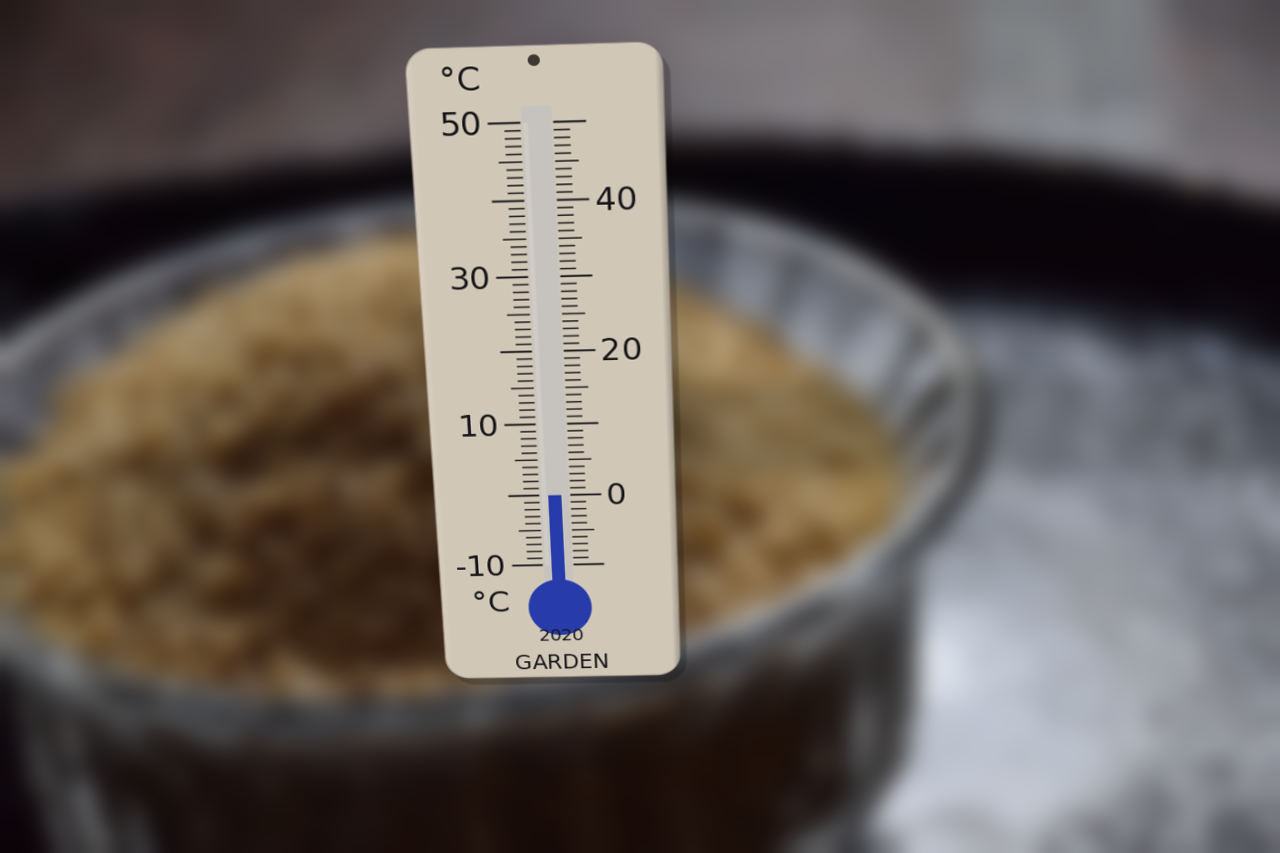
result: 0 °C
